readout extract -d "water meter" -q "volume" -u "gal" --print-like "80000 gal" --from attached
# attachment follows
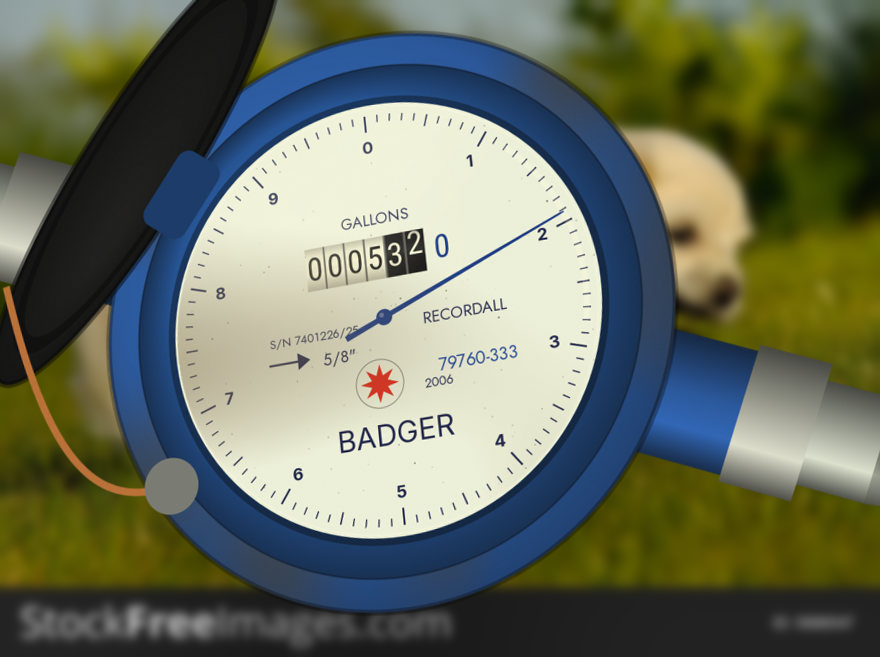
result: 5321.9 gal
